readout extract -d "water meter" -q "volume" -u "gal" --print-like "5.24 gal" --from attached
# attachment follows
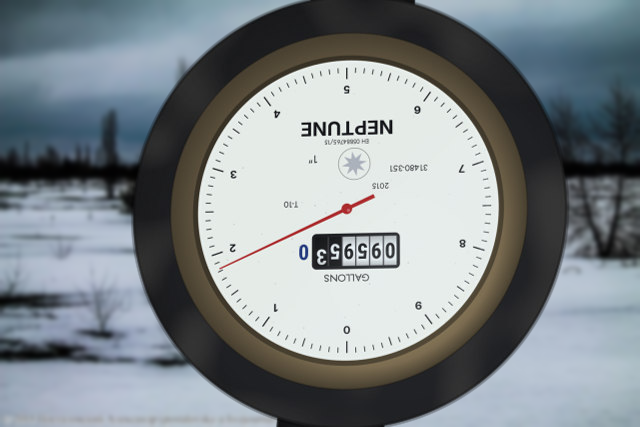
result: 959531.8 gal
